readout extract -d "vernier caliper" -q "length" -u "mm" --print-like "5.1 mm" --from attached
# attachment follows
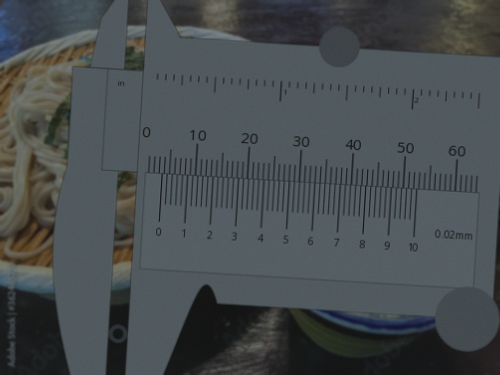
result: 3.6 mm
